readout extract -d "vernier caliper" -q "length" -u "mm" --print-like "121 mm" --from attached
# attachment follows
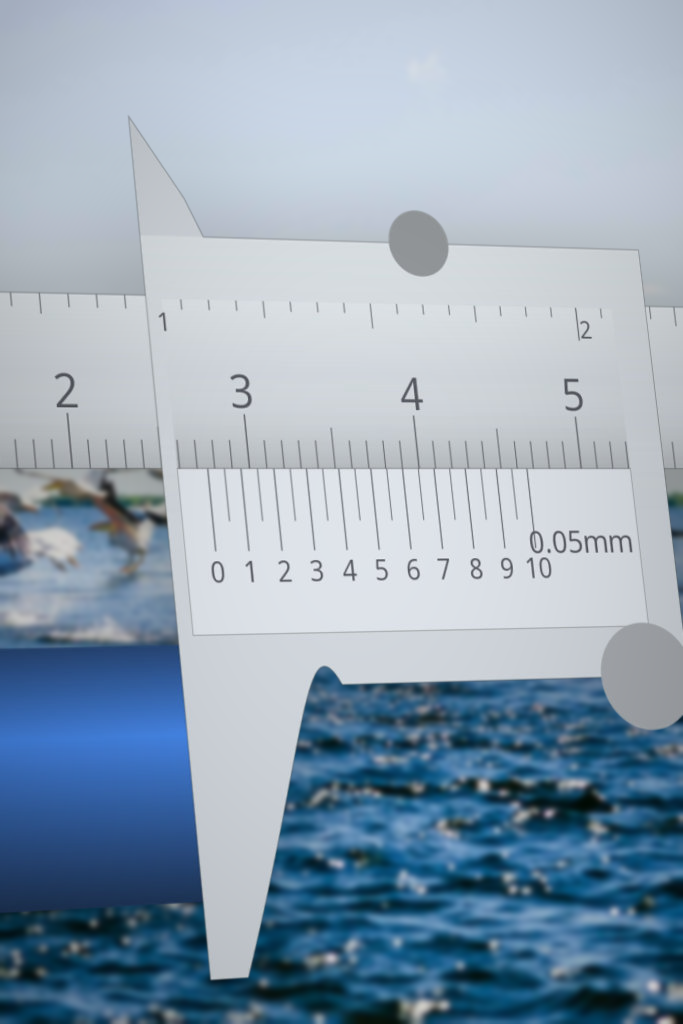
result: 27.6 mm
